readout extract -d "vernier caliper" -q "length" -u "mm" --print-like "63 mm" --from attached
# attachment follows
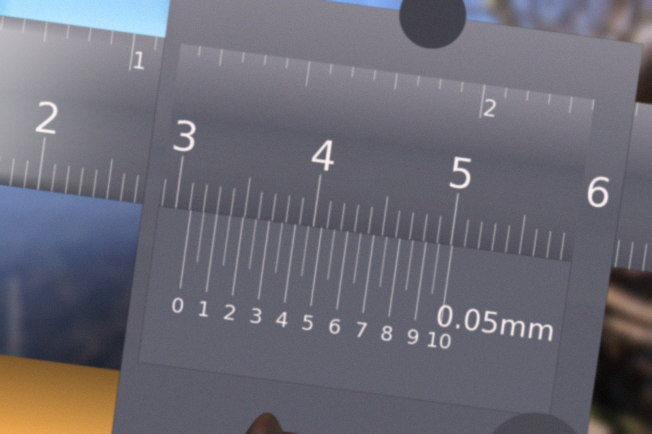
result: 31.1 mm
